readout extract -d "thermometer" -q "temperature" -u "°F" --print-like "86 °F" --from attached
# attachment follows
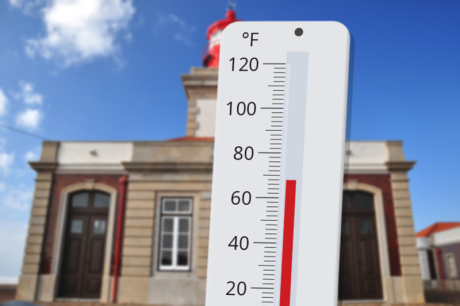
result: 68 °F
